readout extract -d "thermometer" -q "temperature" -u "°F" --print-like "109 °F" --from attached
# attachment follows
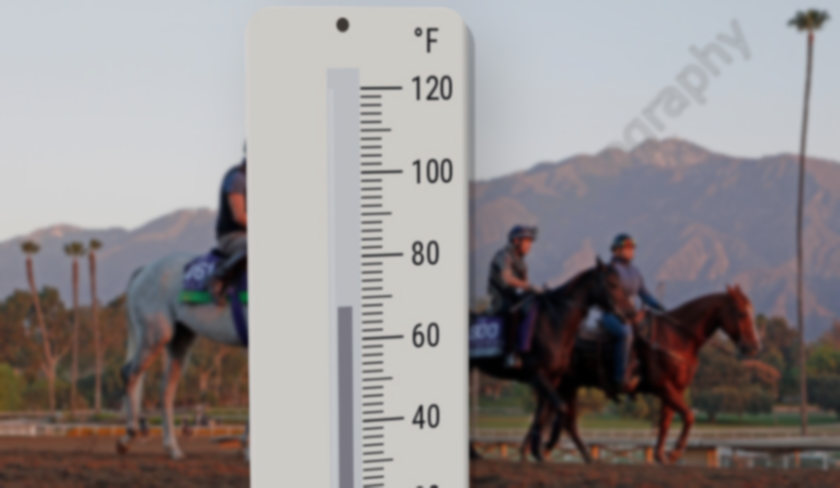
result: 68 °F
